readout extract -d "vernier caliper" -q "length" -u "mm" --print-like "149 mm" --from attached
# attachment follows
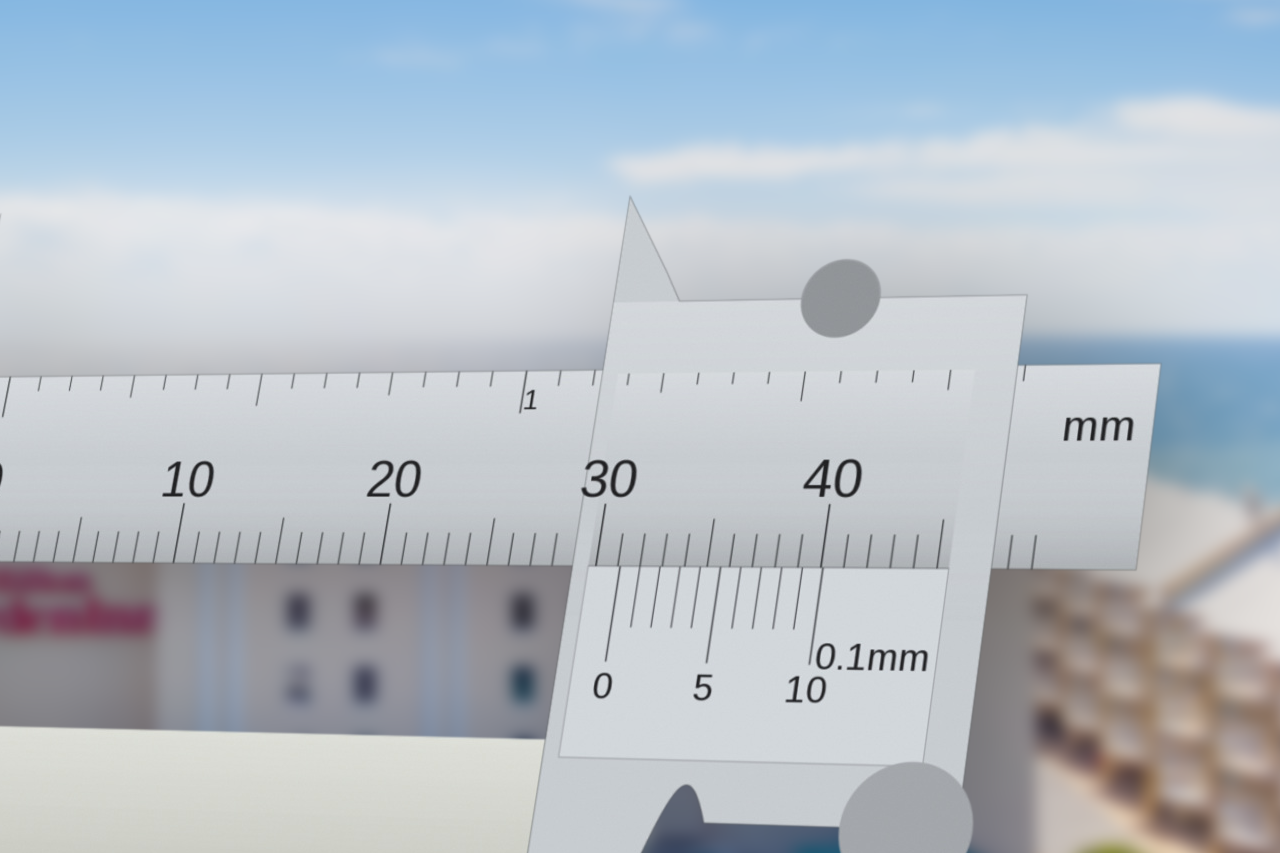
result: 31.1 mm
